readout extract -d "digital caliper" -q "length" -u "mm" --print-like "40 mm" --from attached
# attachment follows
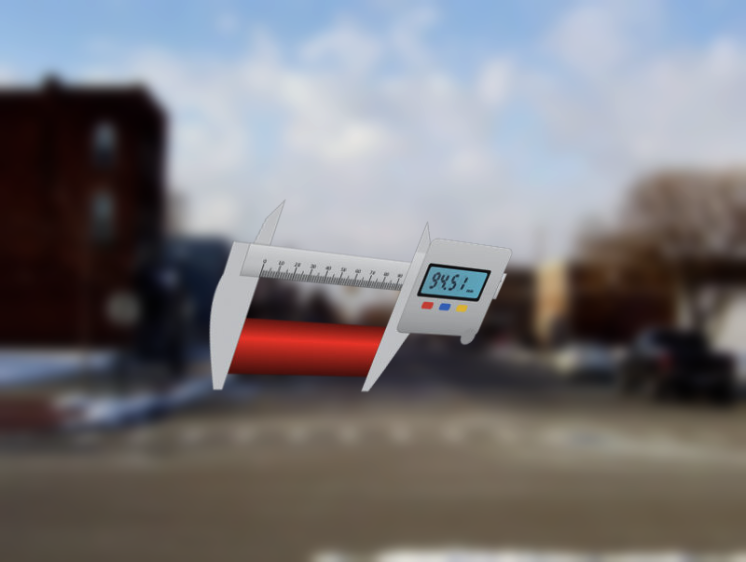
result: 94.51 mm
